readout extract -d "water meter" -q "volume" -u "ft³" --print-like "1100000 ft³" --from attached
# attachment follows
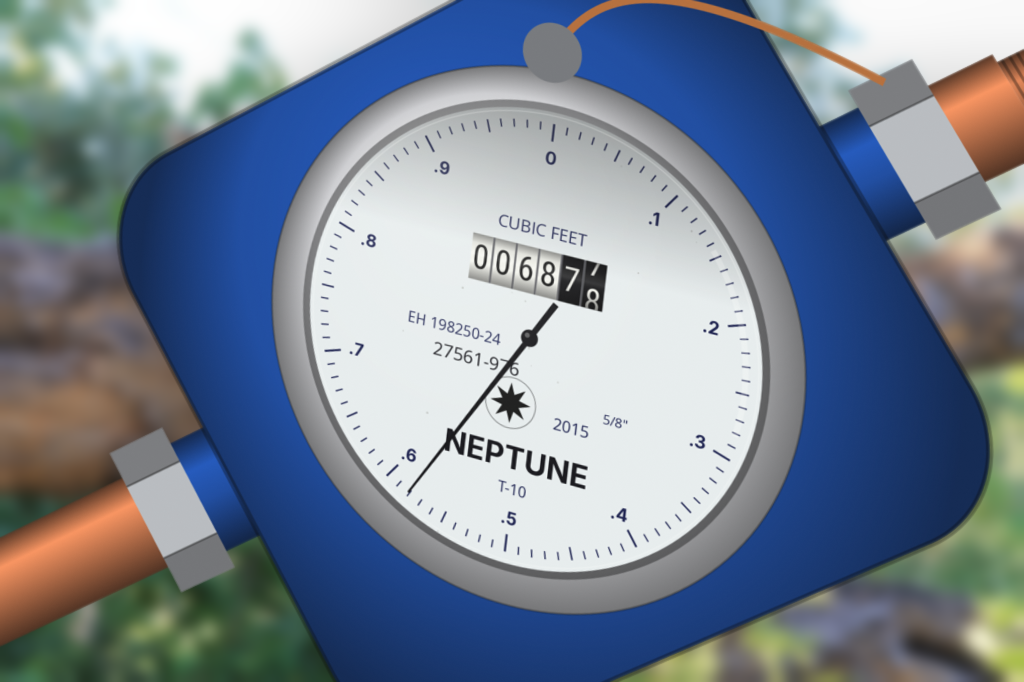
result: 6877.58 ft³
